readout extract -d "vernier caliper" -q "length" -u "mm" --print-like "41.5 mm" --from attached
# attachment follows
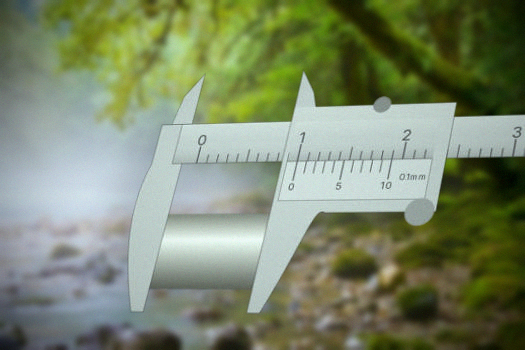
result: 10.0 mm
